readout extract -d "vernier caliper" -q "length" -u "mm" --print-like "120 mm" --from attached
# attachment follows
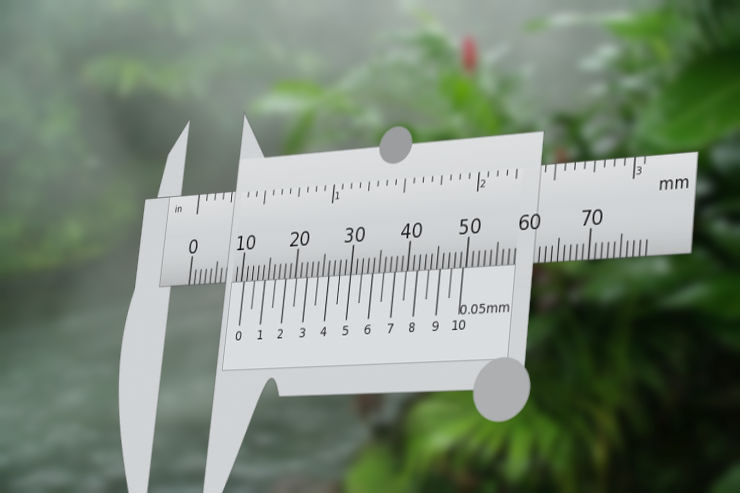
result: 10.5 mm
